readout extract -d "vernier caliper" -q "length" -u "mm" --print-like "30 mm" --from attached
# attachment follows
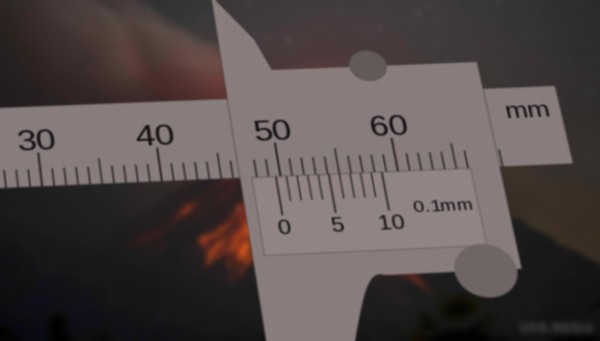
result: 49.6 mm
